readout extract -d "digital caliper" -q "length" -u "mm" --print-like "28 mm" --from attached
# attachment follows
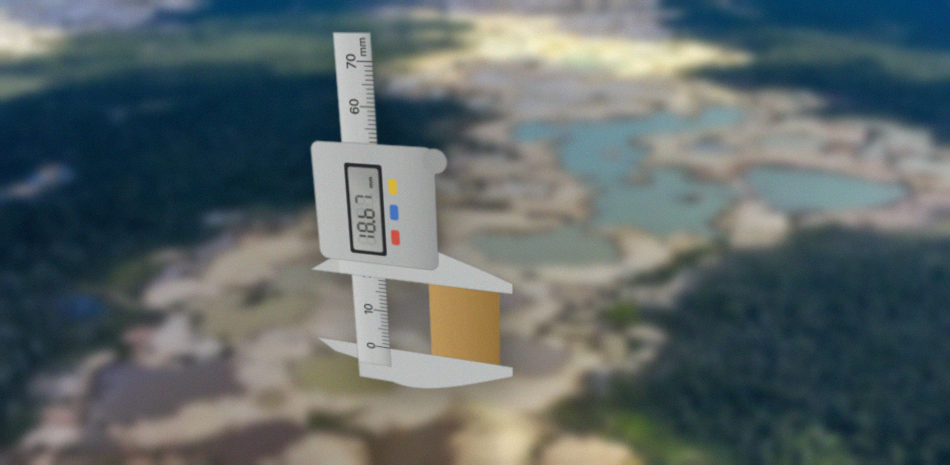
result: 18.67 mm
